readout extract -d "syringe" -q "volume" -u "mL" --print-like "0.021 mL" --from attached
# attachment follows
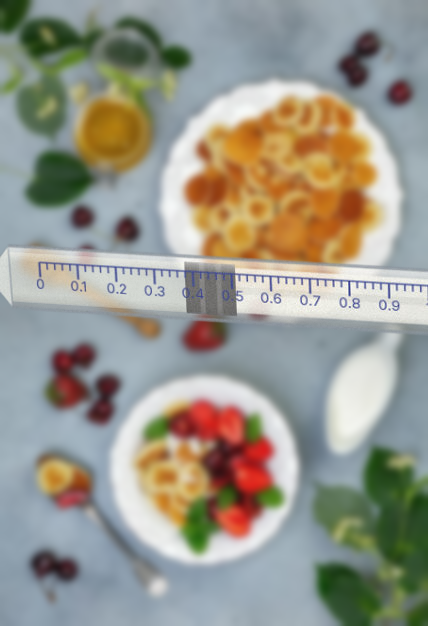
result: 0.38 mL
